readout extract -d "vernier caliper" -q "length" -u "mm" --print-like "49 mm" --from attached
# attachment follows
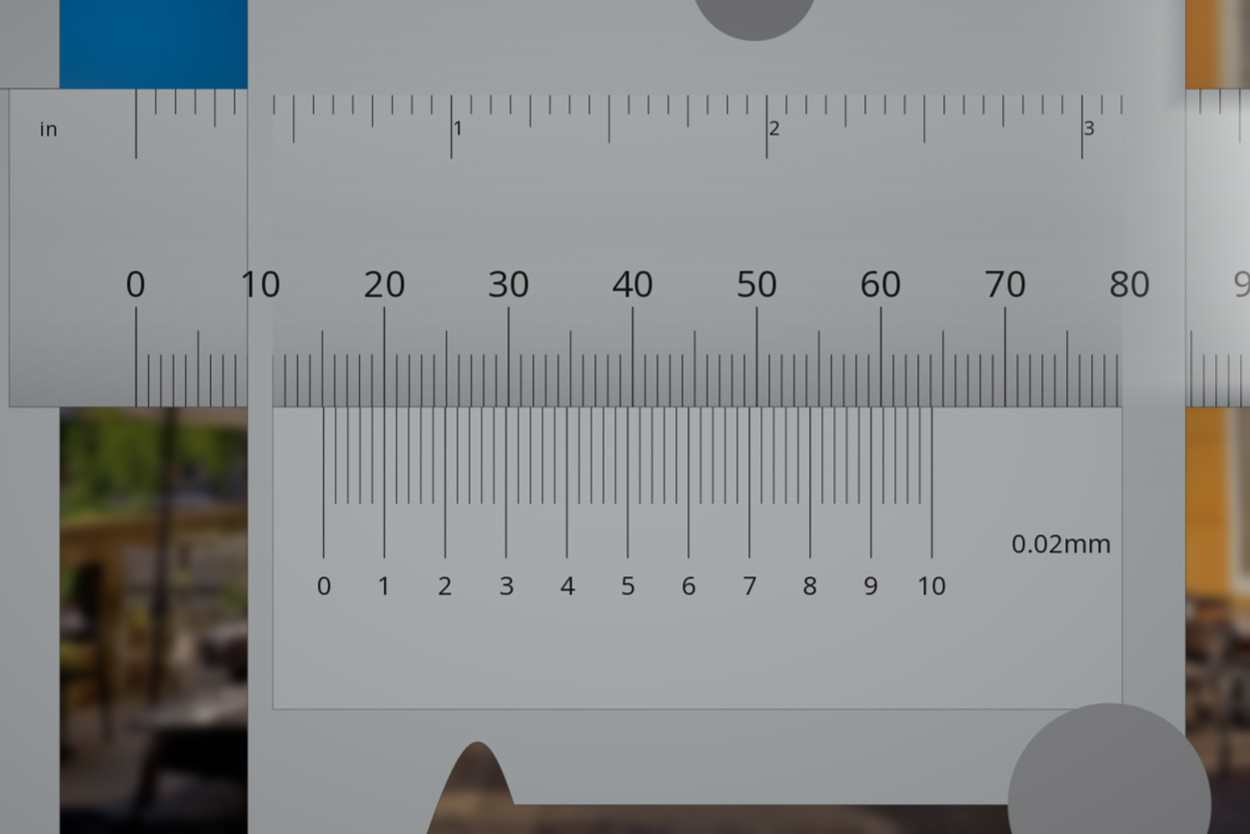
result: 15.1 mm
